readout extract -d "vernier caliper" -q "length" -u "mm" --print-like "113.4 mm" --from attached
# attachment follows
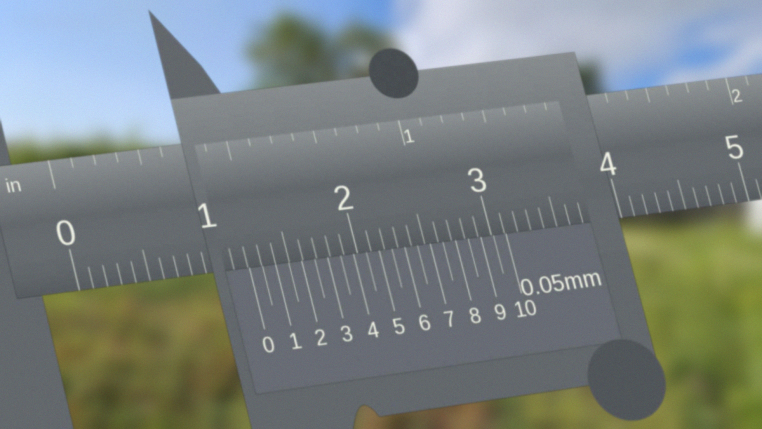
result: 12.1 mm
